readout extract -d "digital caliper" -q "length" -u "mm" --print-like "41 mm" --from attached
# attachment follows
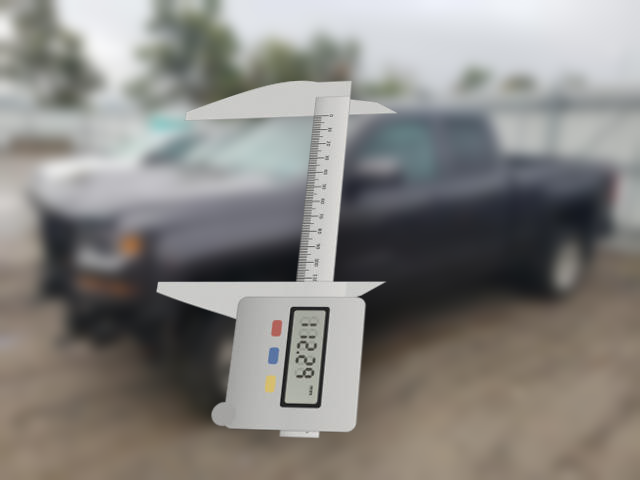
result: 112.29 mm
